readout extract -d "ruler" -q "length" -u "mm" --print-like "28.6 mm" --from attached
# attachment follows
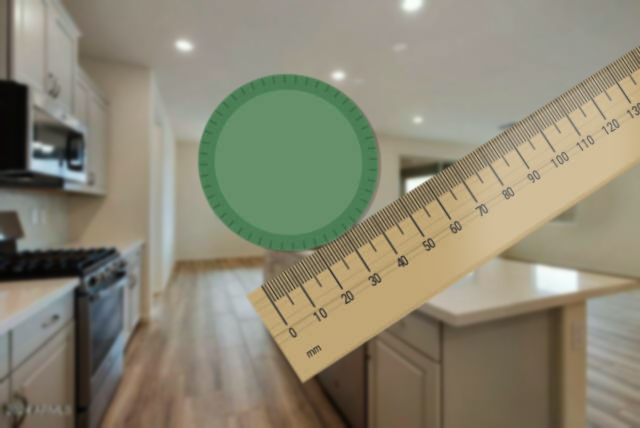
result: 55 mm
